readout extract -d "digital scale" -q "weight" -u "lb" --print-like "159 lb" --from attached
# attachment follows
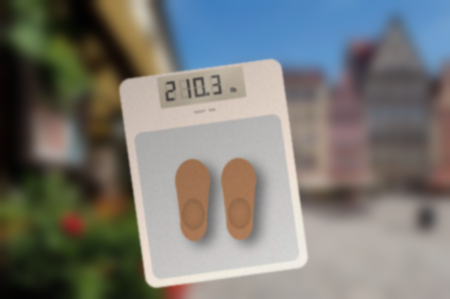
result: 210.3 lb
